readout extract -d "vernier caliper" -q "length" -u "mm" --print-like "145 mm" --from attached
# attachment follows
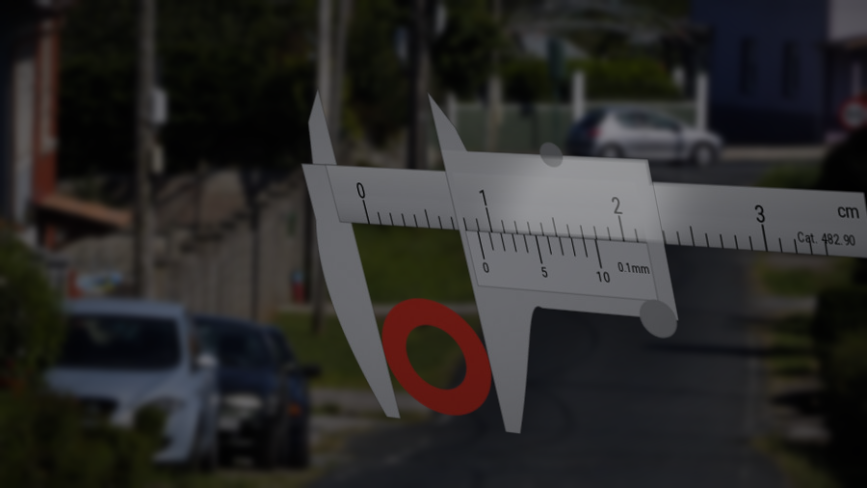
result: 8.9 mm
